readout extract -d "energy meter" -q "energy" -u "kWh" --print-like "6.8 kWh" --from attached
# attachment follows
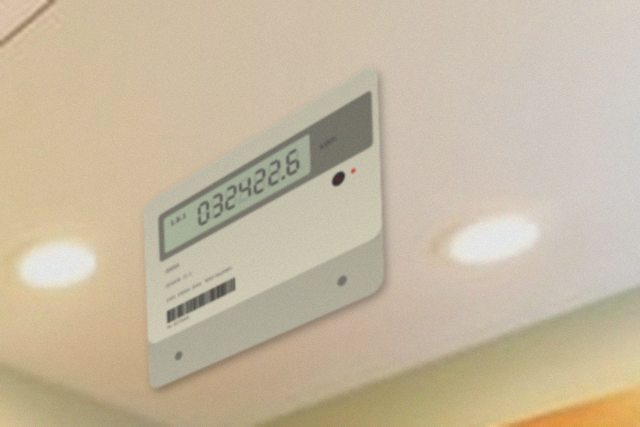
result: 32422.6 kWh
